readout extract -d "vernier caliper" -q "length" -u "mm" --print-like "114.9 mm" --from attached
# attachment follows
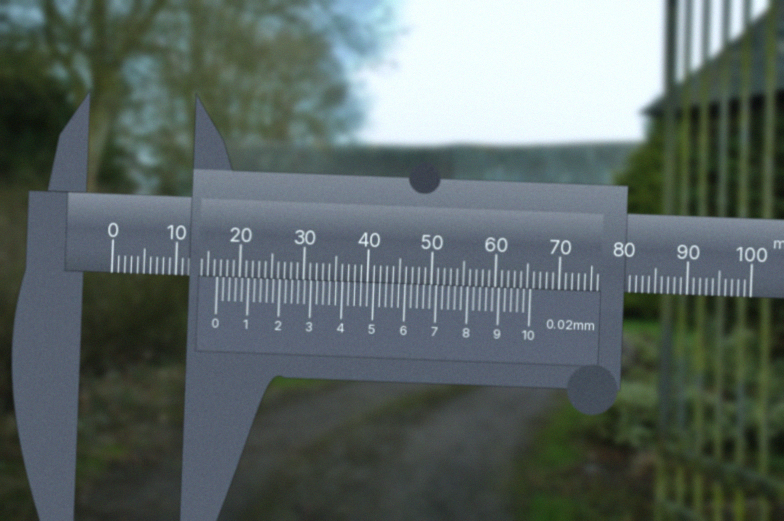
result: 16.5 mm
